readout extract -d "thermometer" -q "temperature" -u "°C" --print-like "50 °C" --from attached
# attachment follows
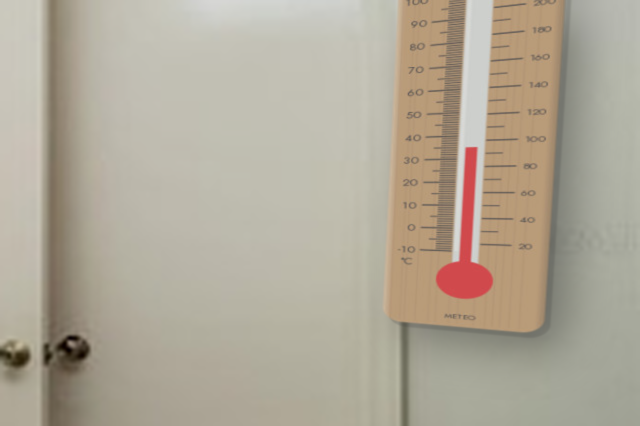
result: 35 °C
